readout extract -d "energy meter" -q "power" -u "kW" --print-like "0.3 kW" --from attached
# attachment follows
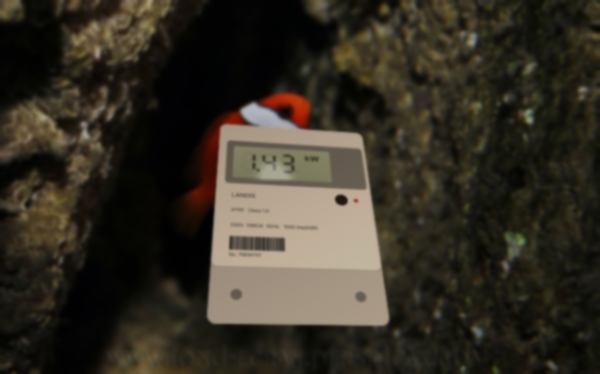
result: 1.43 kW
